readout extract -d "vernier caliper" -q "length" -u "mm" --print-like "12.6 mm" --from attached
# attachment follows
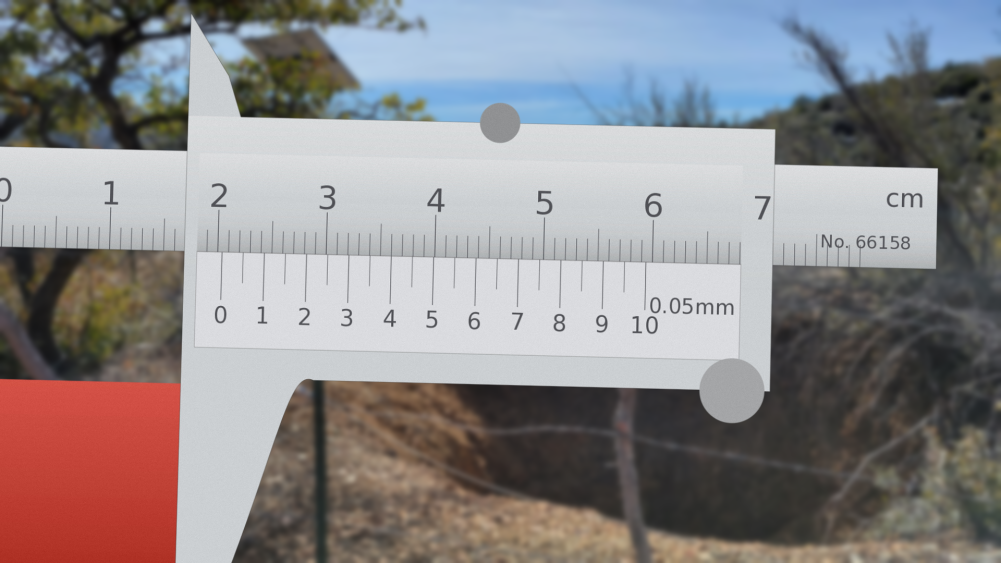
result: 20.4 mm
